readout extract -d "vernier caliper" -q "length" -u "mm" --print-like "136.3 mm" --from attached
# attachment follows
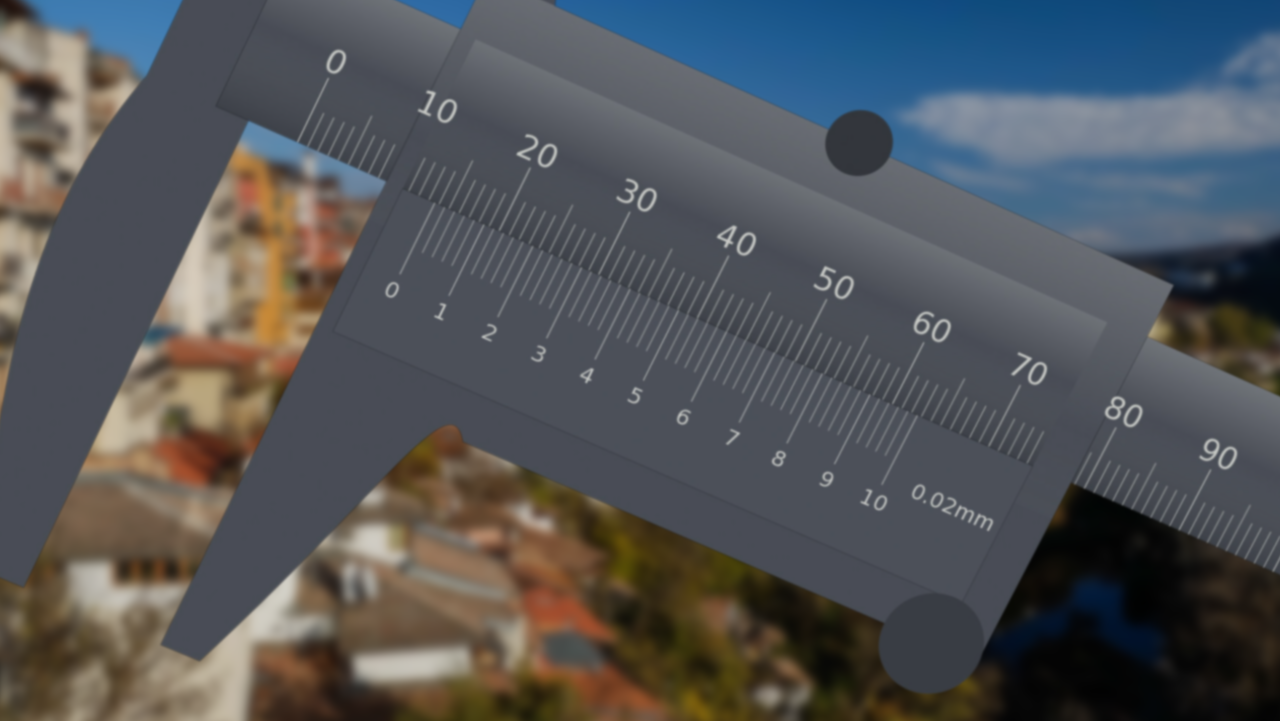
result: 13.6 mm
